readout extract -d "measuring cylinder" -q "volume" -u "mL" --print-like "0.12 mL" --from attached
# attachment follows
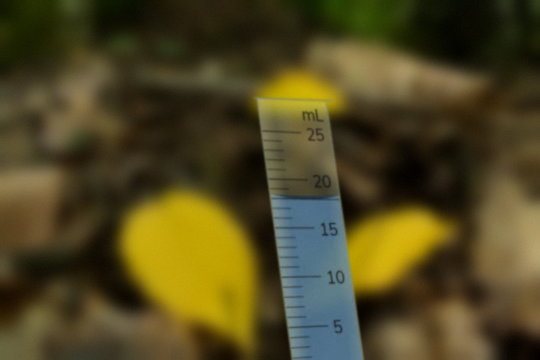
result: 18 mL
